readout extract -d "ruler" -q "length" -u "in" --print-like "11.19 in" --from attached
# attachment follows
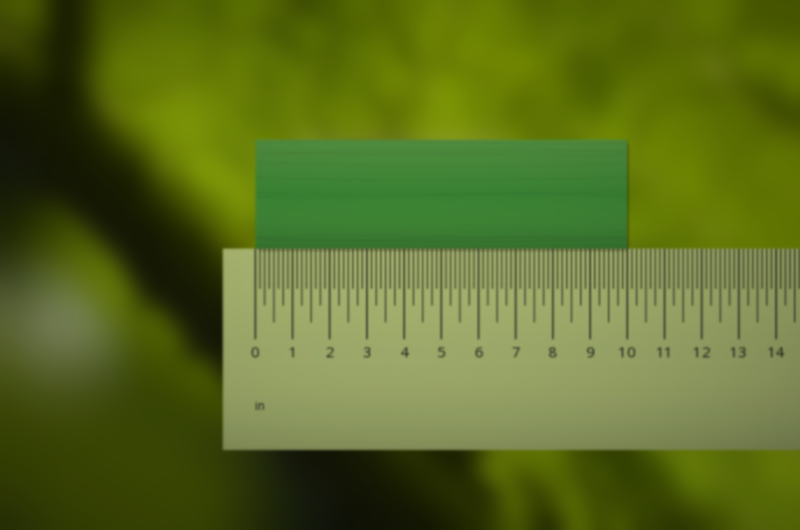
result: 10 in
